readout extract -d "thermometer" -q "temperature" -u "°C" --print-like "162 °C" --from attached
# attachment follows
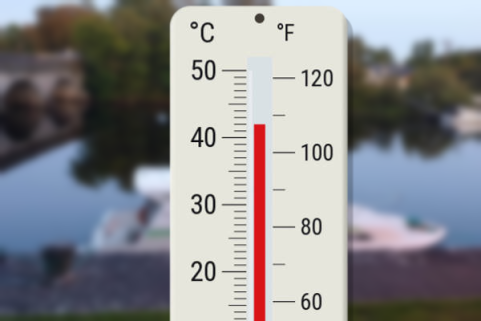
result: 42 °C
